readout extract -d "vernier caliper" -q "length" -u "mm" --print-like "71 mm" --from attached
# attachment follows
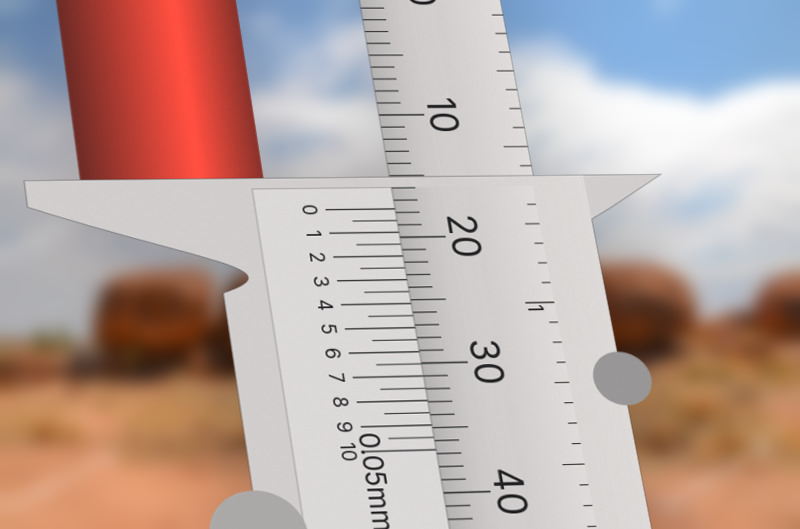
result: 17.7 mm
